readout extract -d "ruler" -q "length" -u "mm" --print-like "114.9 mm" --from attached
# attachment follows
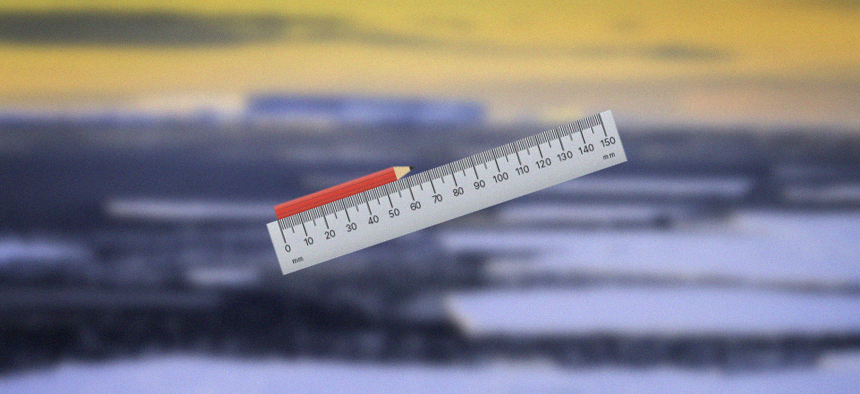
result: 65 mm
